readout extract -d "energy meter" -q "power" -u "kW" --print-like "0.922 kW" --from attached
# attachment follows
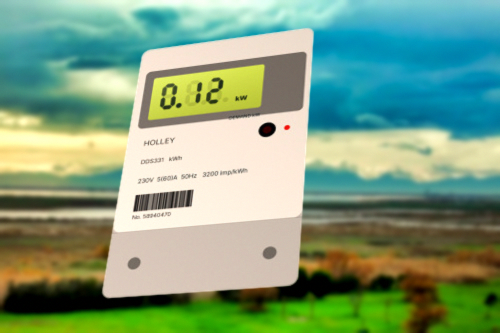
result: 0.12 kW
